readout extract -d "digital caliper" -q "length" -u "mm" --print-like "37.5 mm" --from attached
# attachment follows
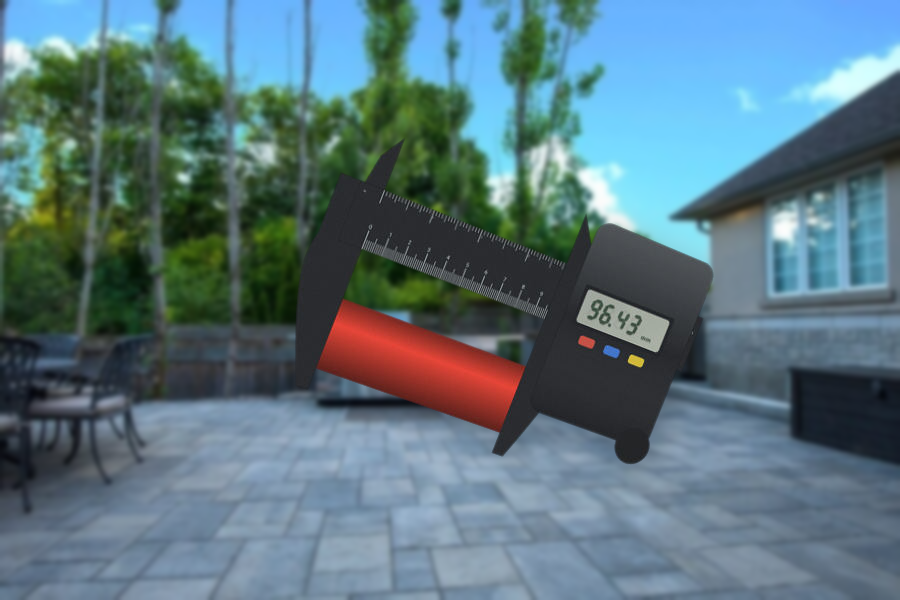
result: 96.43 mm
